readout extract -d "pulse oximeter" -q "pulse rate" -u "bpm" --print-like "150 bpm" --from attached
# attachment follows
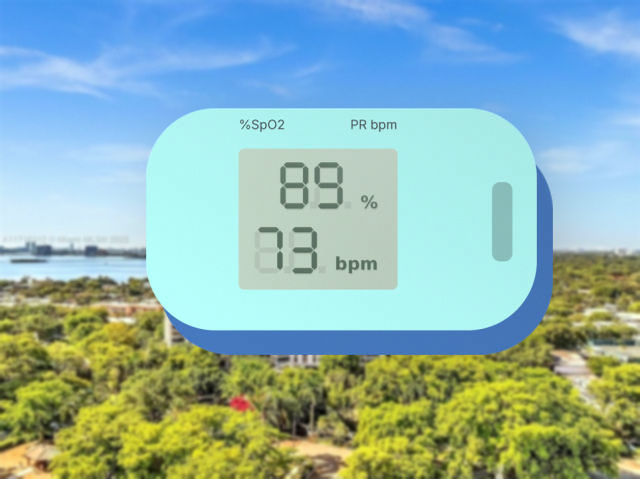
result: 73 bpm
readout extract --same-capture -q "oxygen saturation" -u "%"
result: 89 %
